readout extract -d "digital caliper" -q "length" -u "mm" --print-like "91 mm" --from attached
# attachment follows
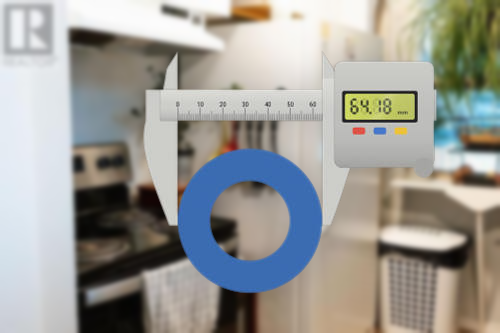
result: 64.18 mm
